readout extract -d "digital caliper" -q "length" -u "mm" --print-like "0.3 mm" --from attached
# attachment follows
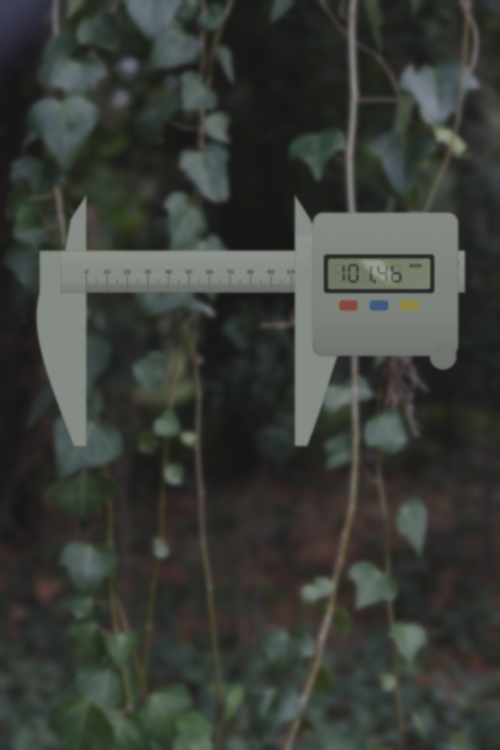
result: 101.46 mm
